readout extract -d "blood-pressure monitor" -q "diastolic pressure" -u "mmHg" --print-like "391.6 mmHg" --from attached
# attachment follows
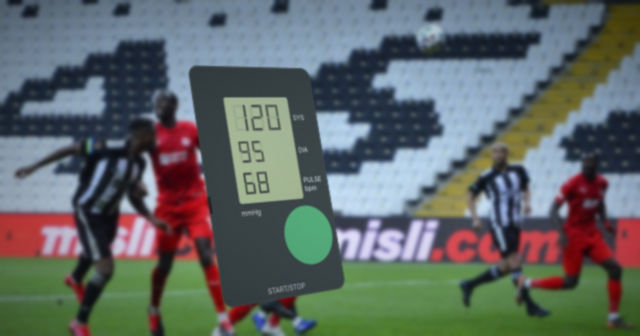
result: 95 mmHg
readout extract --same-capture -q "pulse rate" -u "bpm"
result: 68 bpm
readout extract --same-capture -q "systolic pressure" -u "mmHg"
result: 120 mmHg
